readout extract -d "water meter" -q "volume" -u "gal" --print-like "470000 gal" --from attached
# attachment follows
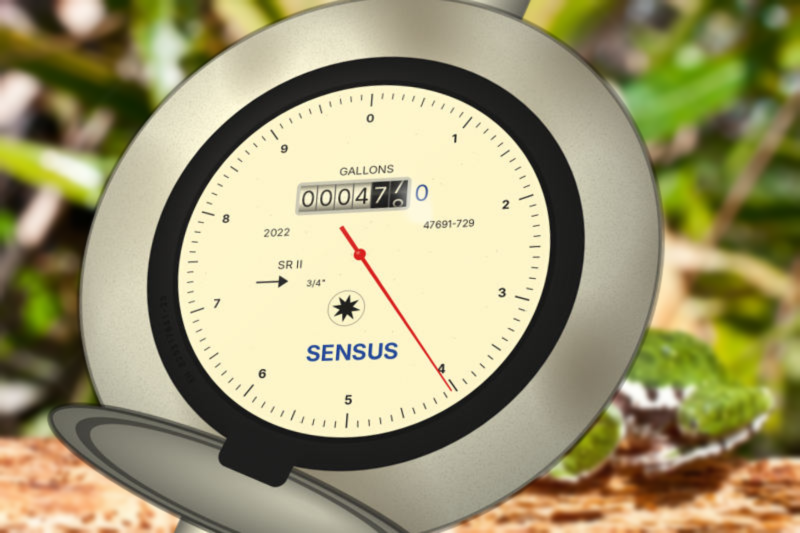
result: 4774.0 gal
